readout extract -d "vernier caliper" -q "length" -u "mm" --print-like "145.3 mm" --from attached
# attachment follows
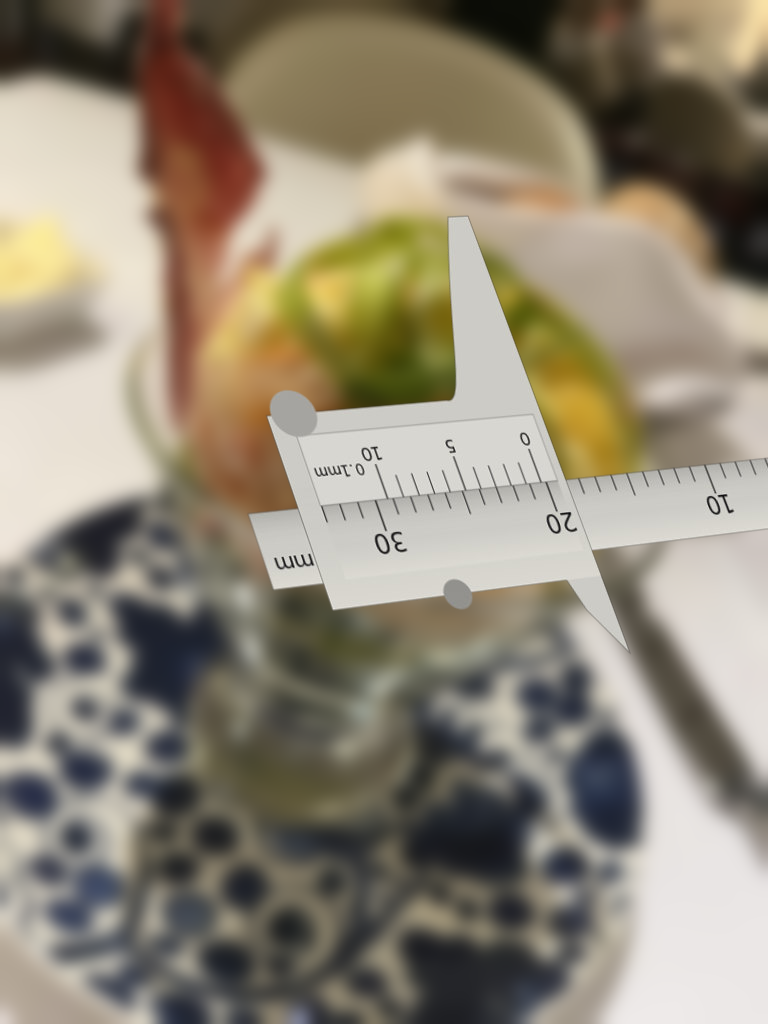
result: 20.3 mm
